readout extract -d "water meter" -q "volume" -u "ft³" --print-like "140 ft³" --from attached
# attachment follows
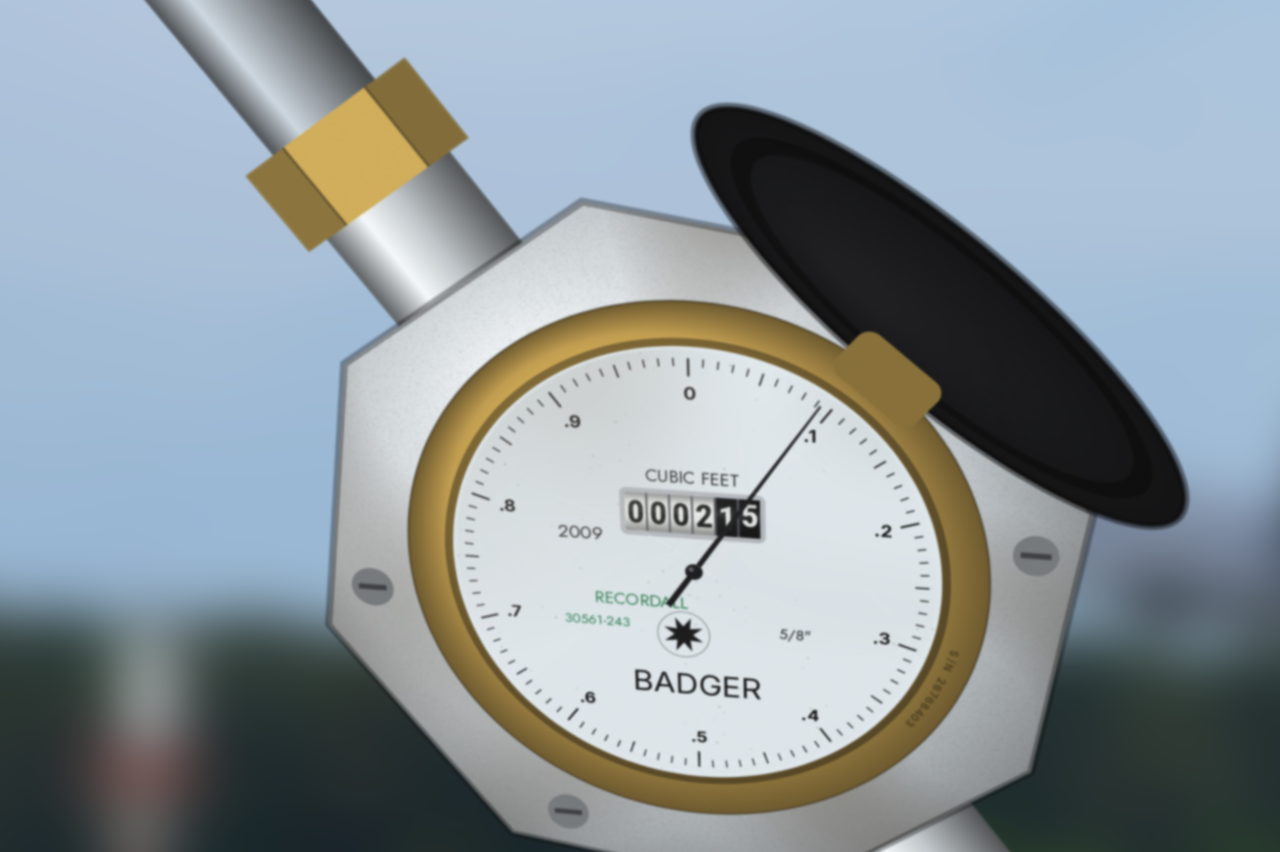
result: 215.09 ft³
